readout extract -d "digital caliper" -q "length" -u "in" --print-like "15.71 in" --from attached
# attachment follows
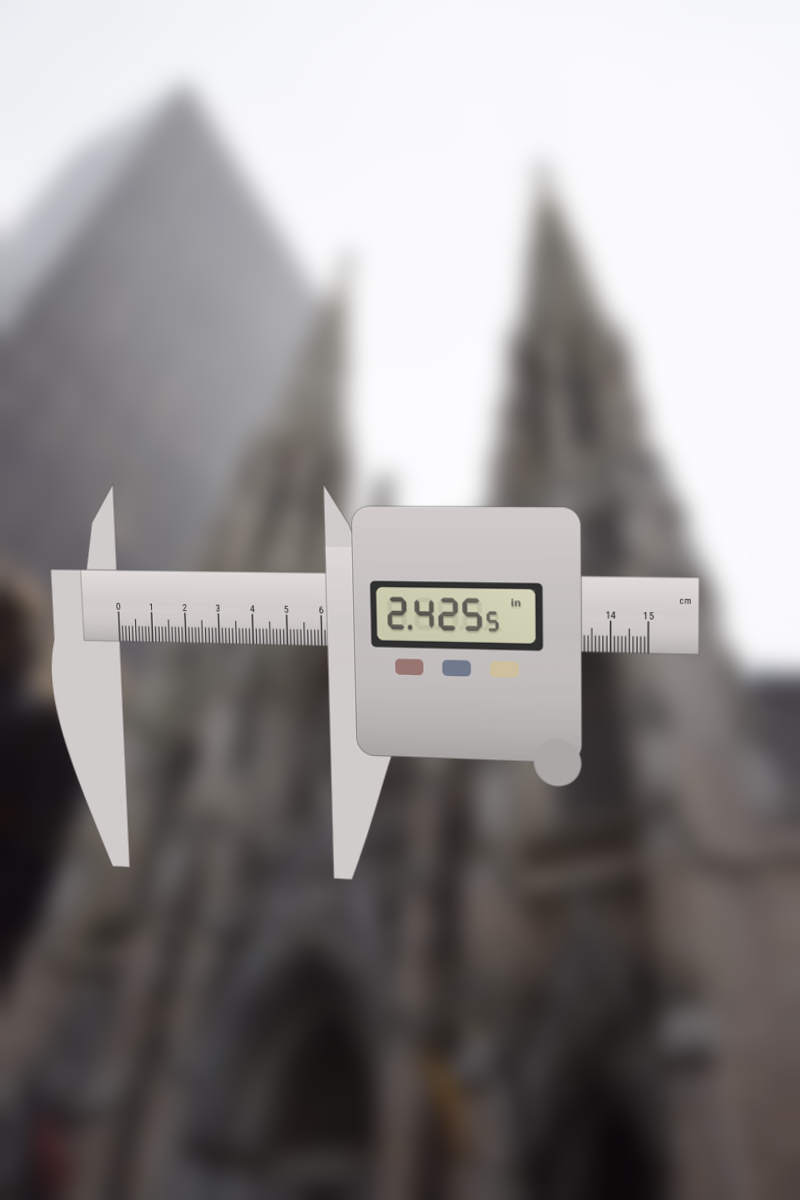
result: 2.4255 in
